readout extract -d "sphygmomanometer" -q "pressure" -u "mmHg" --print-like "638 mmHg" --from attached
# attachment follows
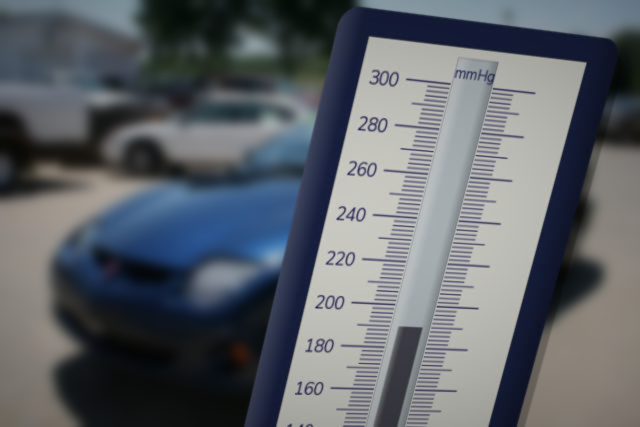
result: 190 mmHg
